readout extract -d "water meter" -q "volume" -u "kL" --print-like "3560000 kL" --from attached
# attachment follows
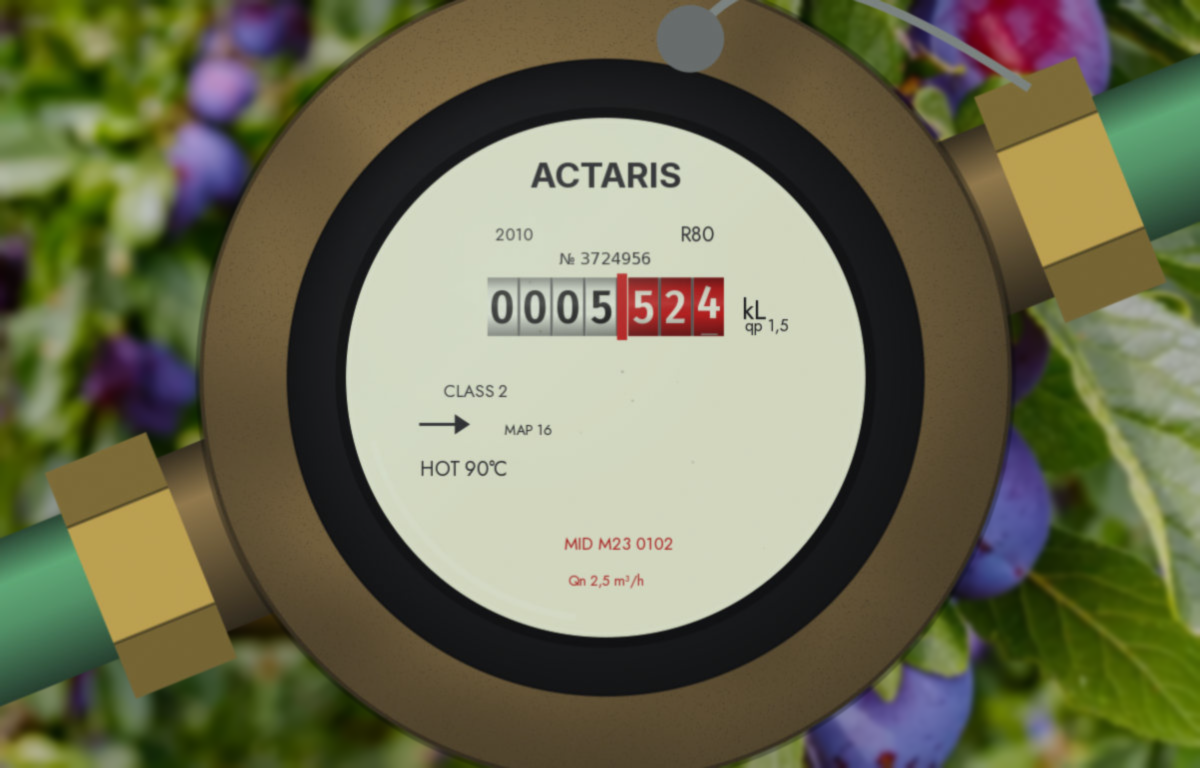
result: 5.524 kL
